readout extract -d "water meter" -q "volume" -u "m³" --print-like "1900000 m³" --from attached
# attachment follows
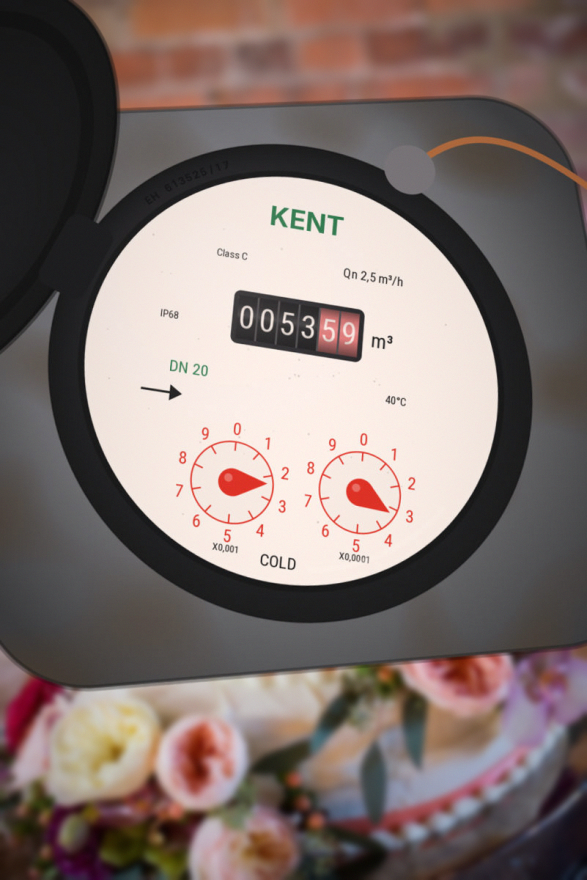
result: 53.5923 m³
